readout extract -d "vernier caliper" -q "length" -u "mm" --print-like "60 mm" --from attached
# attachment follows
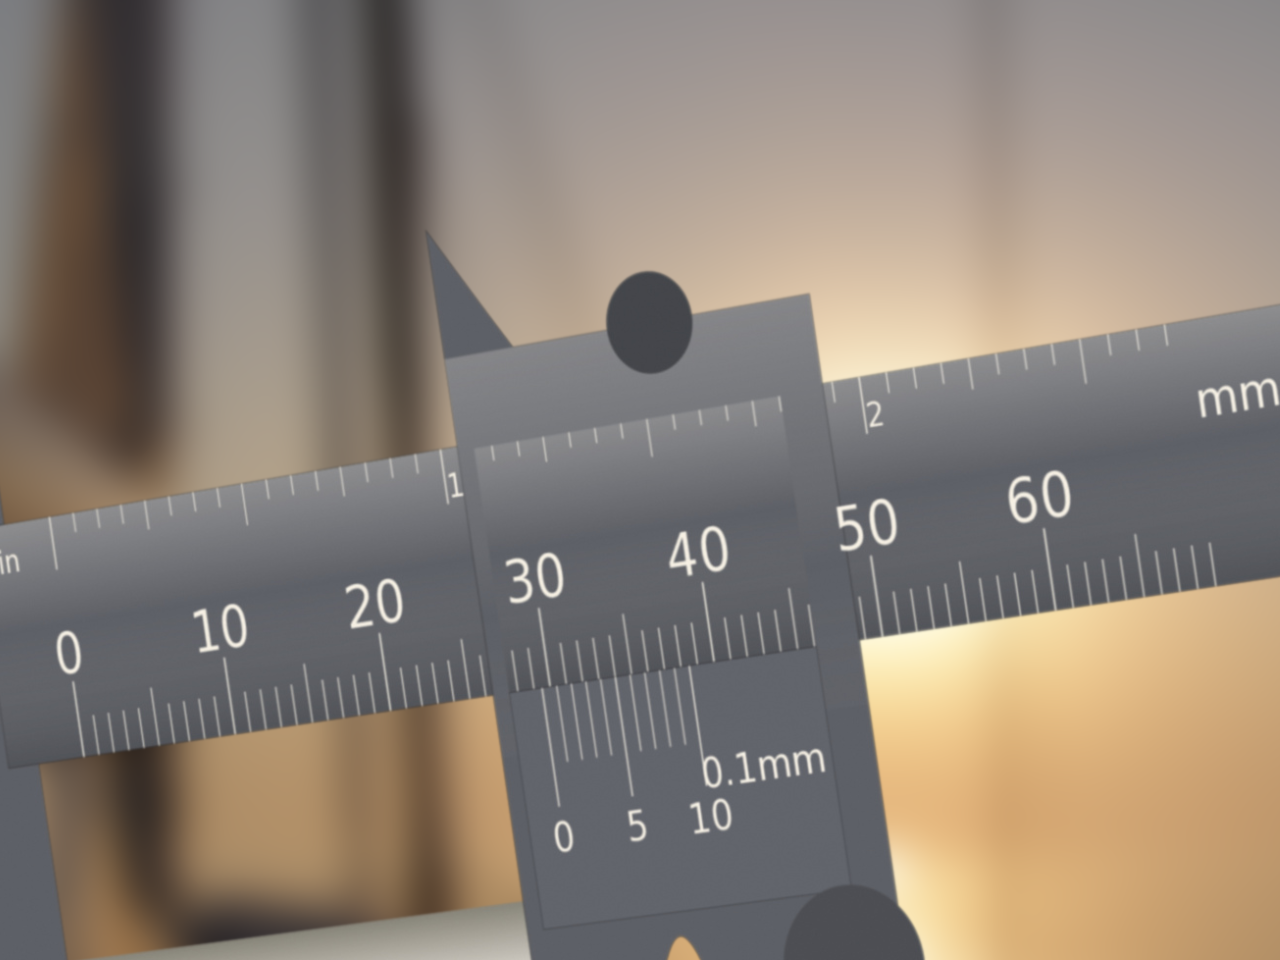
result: 29.5 mm
